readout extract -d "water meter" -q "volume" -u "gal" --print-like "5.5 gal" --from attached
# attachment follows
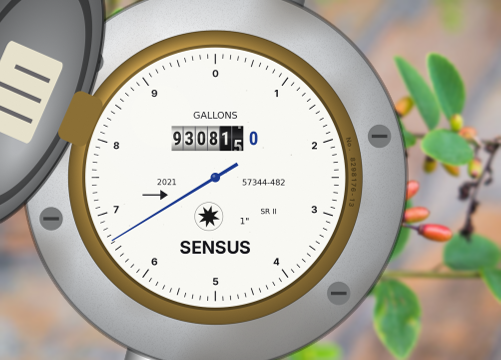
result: 9308146.6 gal
